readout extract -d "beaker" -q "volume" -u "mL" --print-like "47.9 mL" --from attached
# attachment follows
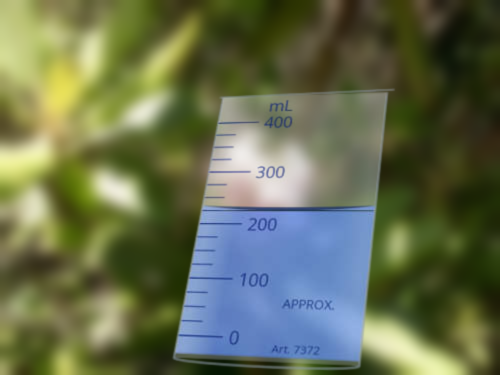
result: 225 mL
